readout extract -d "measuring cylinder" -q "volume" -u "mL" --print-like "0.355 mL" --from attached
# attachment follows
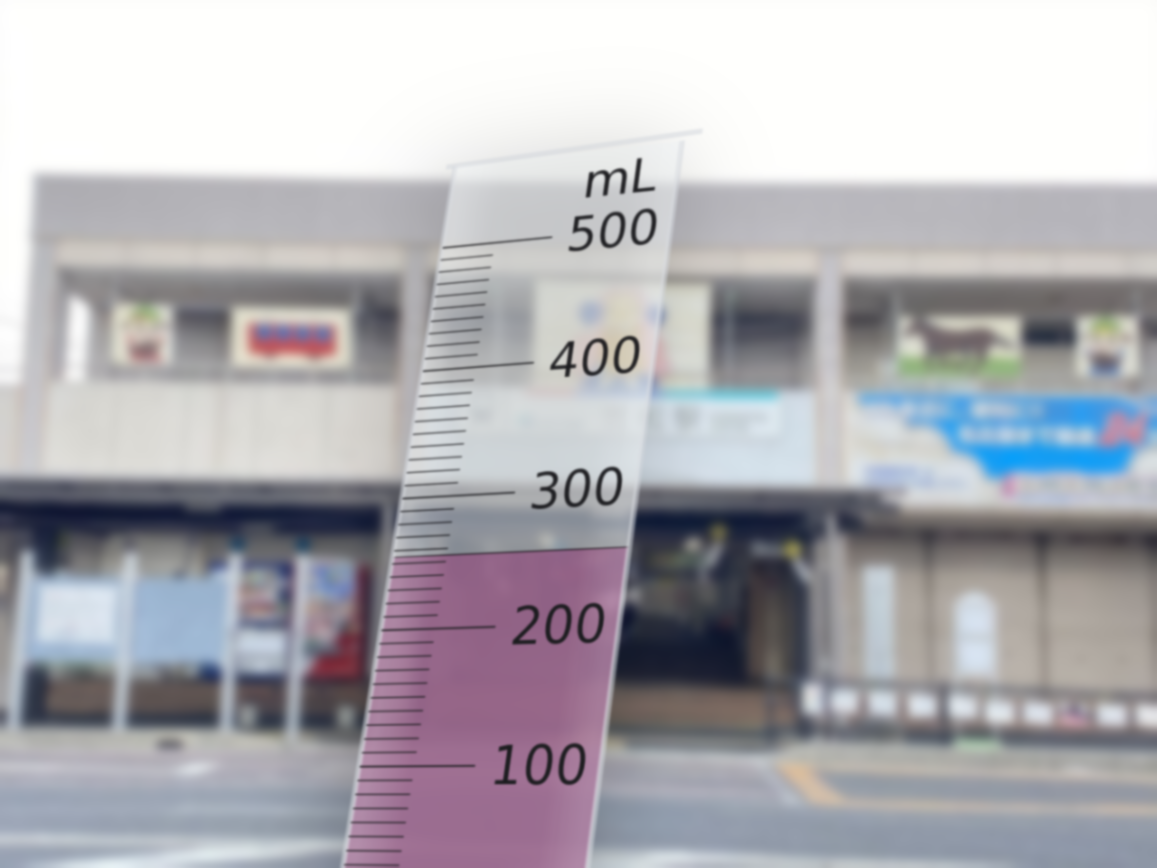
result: 255 mL
